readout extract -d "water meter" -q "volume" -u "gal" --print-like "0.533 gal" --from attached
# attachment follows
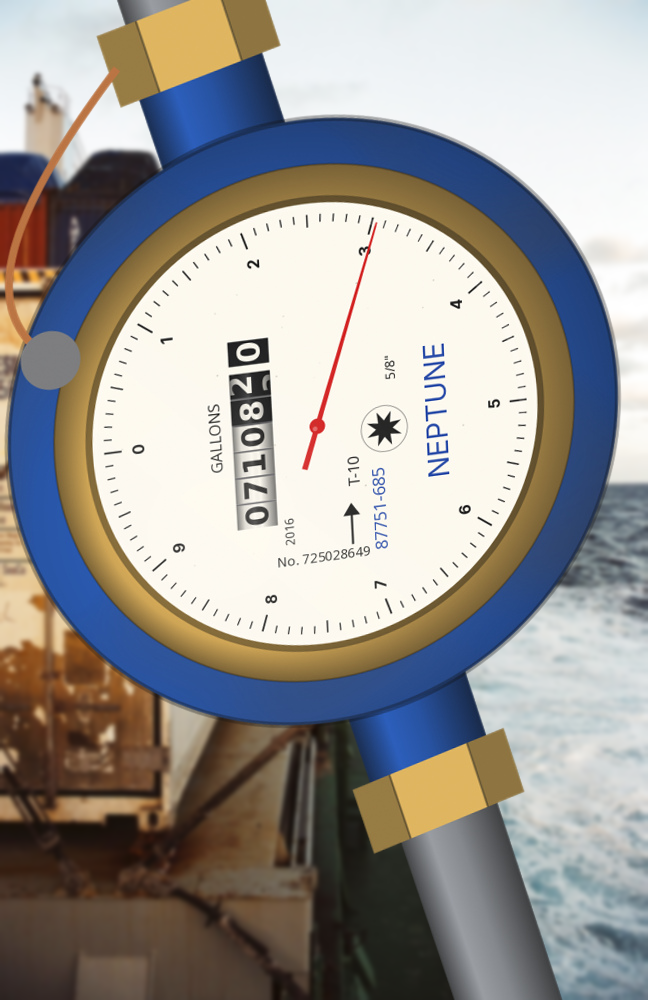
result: 710823.0 gal
